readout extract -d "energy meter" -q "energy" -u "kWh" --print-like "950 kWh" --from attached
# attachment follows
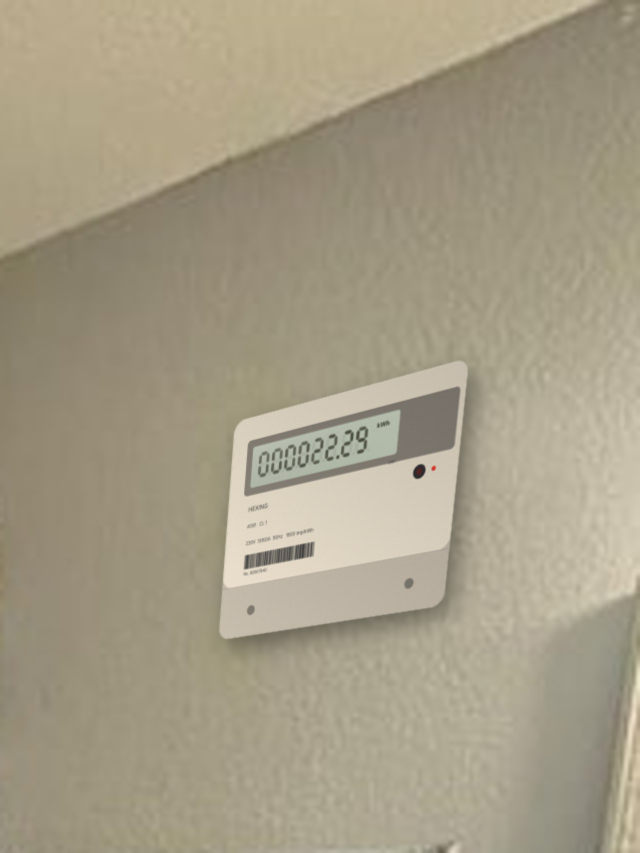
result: 22.29 kWh
